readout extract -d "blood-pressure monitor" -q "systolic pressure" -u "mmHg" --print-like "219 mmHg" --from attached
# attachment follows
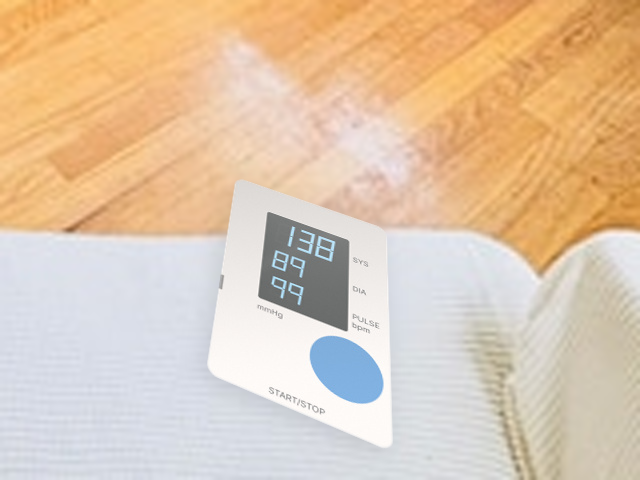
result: 138 mmHg
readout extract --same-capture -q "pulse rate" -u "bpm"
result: 99 bpm
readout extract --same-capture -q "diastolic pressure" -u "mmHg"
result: 89 mmHg
